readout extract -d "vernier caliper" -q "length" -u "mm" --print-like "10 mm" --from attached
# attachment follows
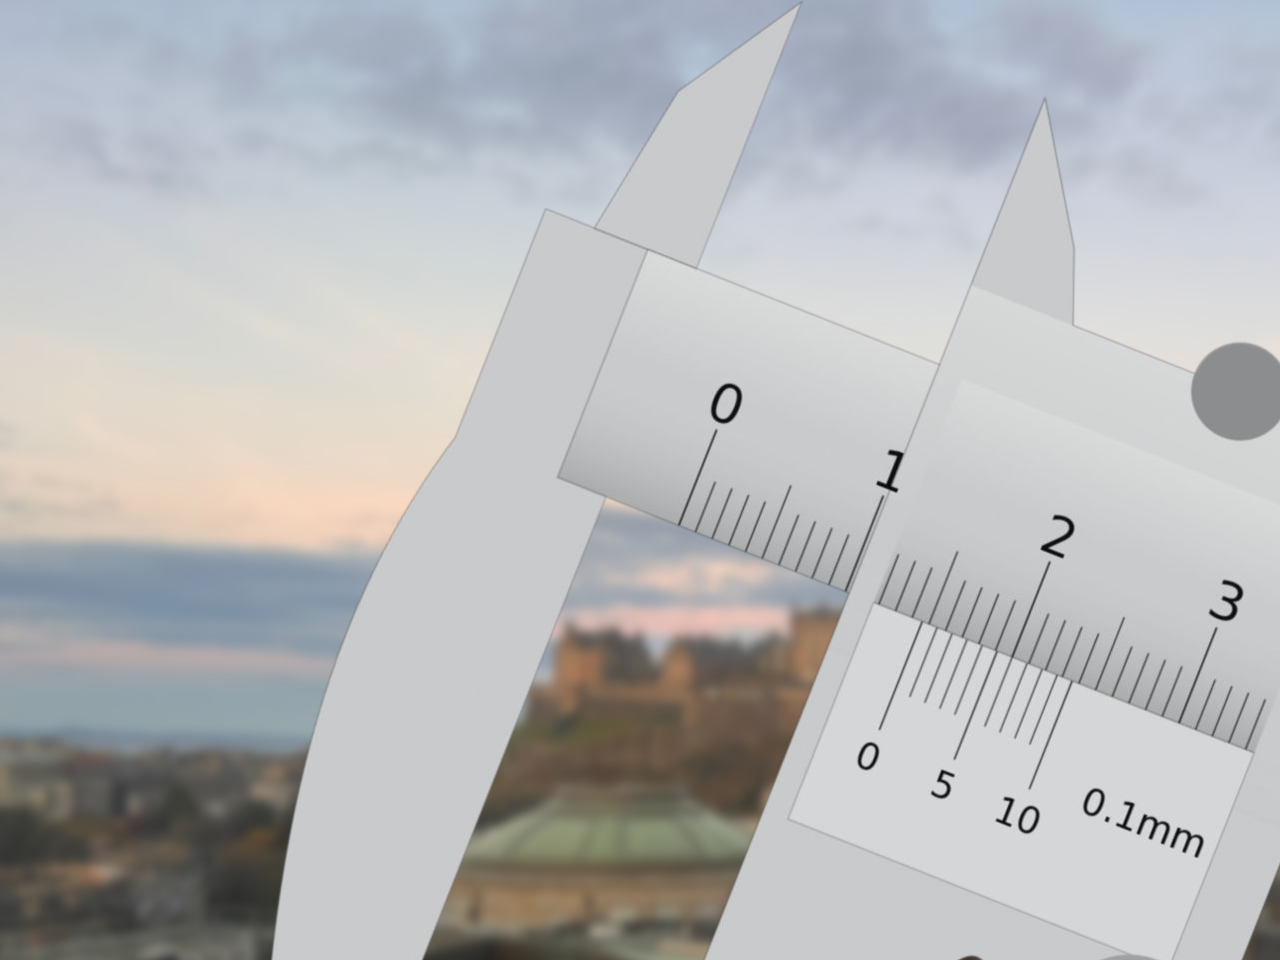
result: 14.6 mm
